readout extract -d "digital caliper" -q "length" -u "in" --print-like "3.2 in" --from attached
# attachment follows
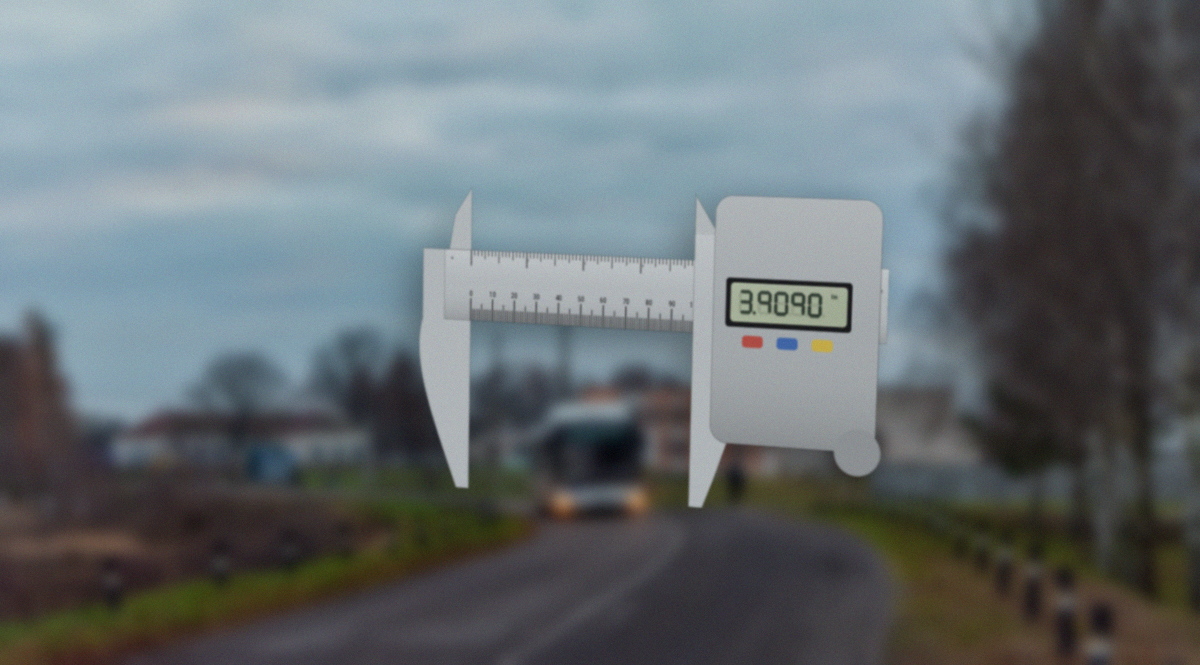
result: 3.9090 in
